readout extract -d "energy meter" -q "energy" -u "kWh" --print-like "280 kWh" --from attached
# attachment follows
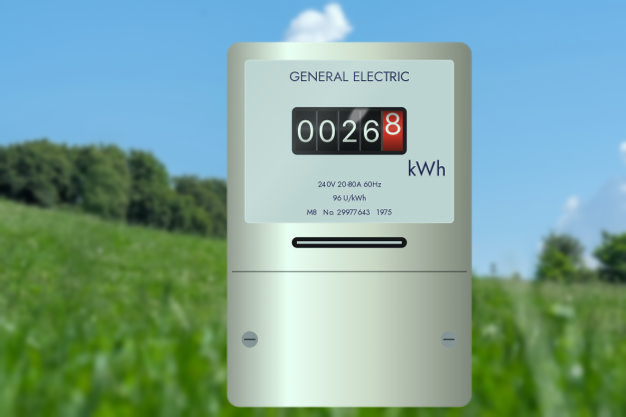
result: 26.8 kWh
